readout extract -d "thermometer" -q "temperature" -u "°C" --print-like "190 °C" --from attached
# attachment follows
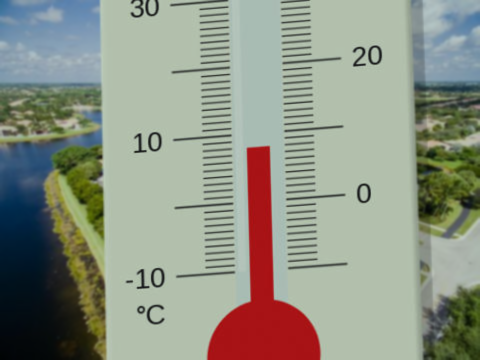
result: 8 °C
